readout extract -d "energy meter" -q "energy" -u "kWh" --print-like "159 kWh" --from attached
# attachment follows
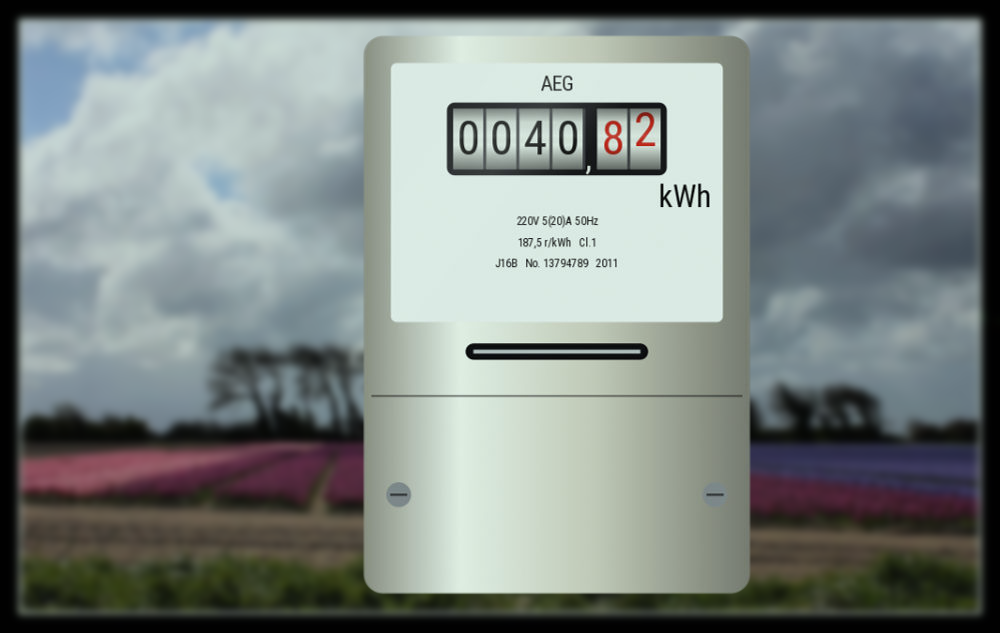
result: 40.82 kWh
